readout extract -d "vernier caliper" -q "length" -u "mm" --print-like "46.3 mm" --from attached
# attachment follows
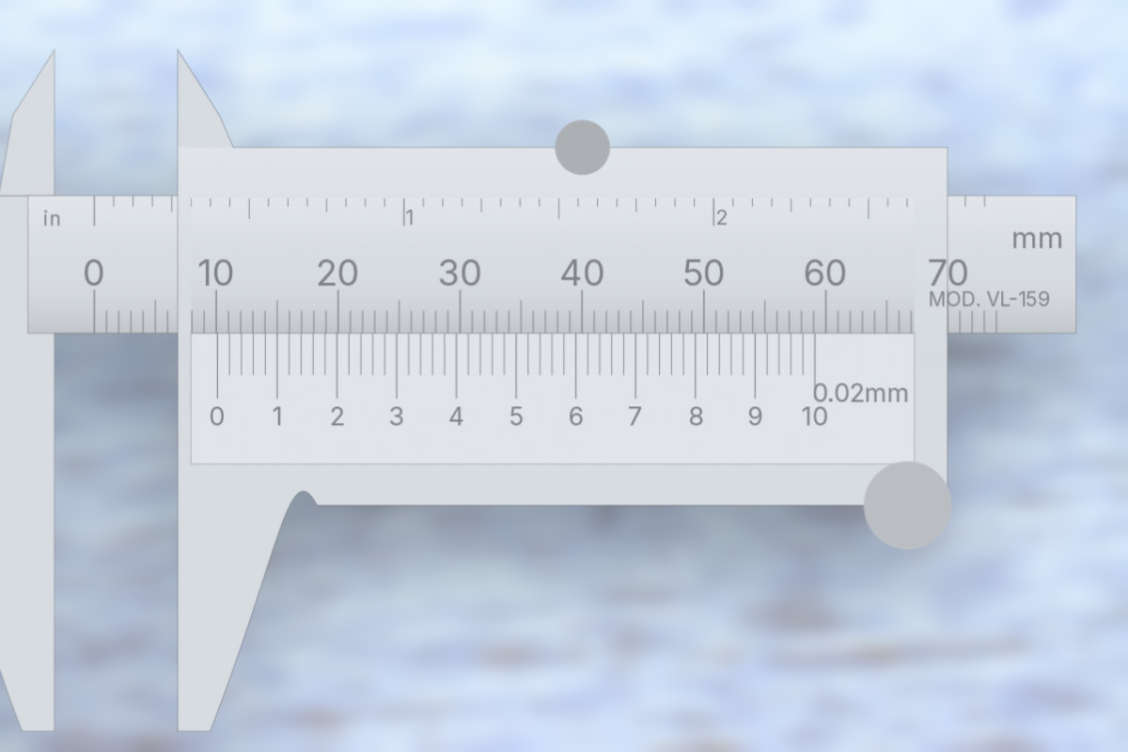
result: 10.1 mm
